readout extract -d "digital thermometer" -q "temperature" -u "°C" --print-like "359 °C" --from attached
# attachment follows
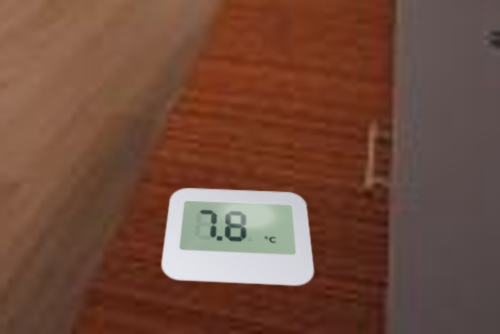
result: 7.8 °C
